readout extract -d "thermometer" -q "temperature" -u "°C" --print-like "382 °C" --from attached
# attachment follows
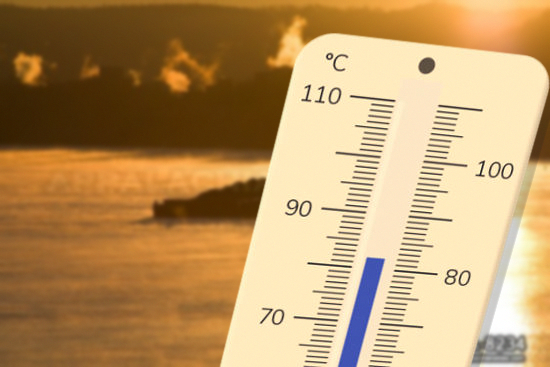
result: 82 °C
